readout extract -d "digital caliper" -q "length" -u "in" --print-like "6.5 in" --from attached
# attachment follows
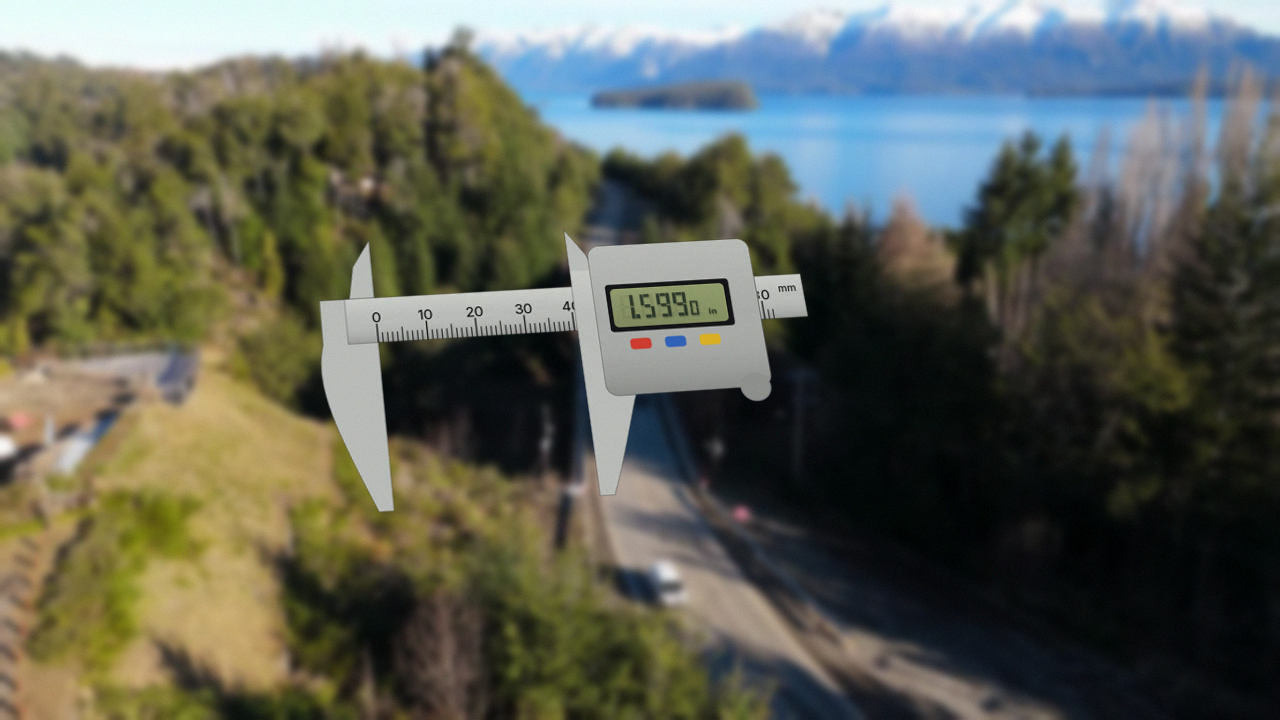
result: 1.5990 in
